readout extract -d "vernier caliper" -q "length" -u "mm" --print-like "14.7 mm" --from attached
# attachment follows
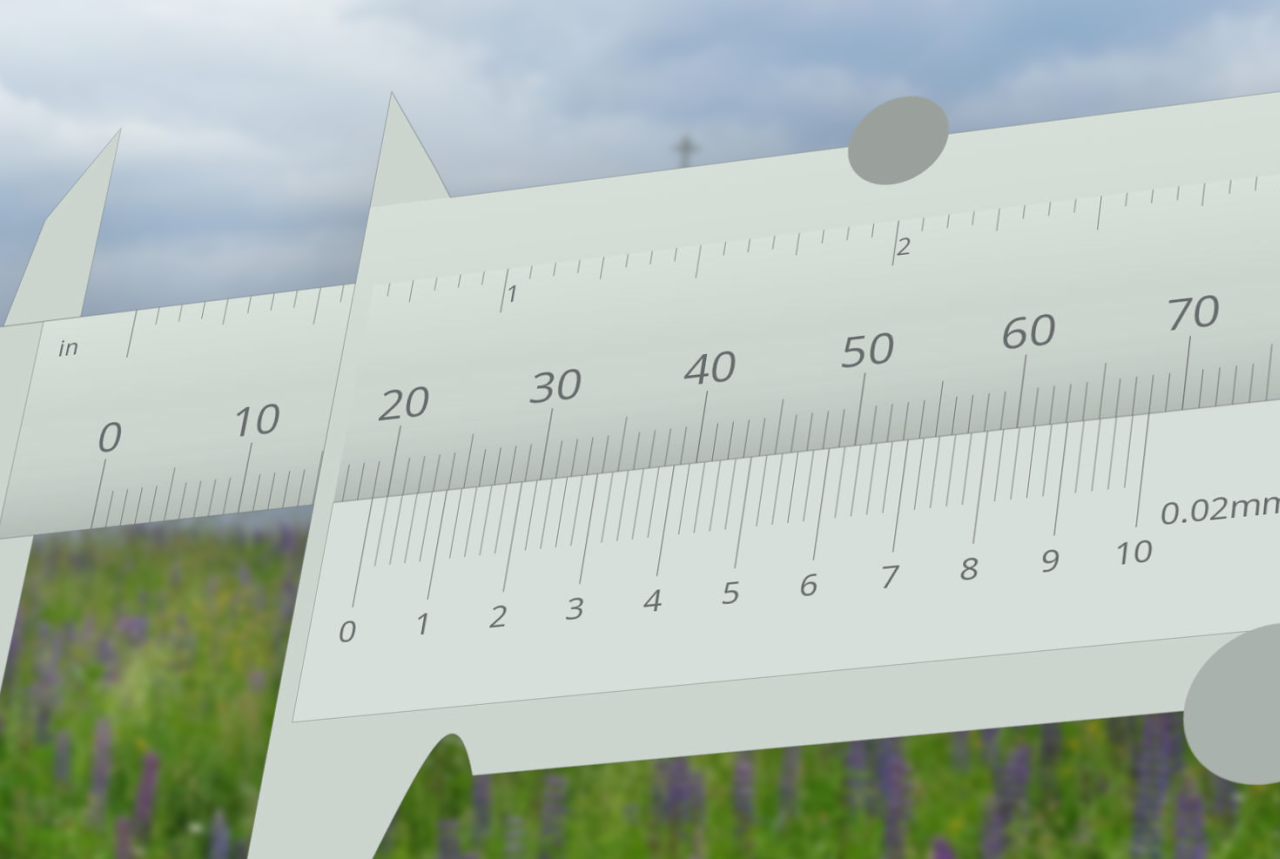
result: 19.0 mm
